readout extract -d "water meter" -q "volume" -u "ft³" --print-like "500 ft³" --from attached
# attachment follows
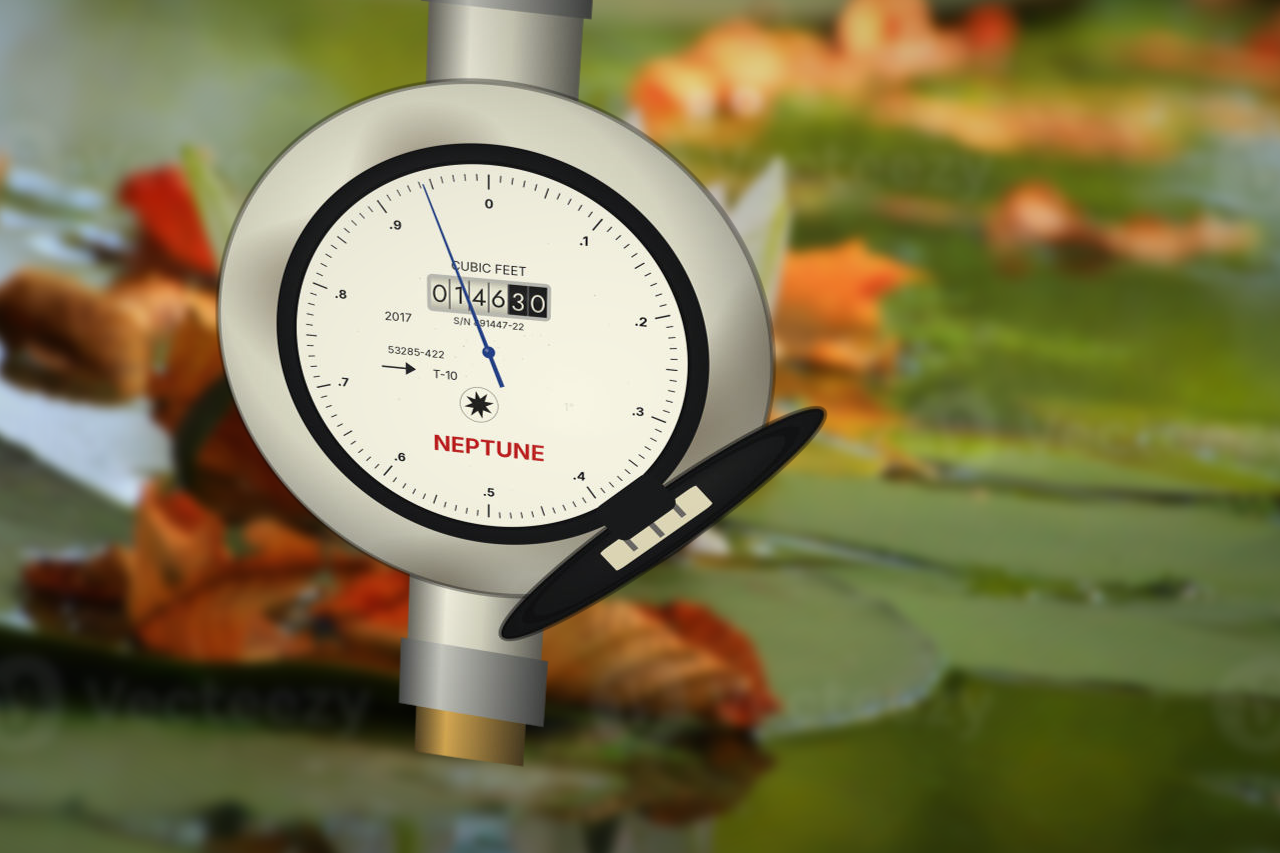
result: 14629.94 ft³
